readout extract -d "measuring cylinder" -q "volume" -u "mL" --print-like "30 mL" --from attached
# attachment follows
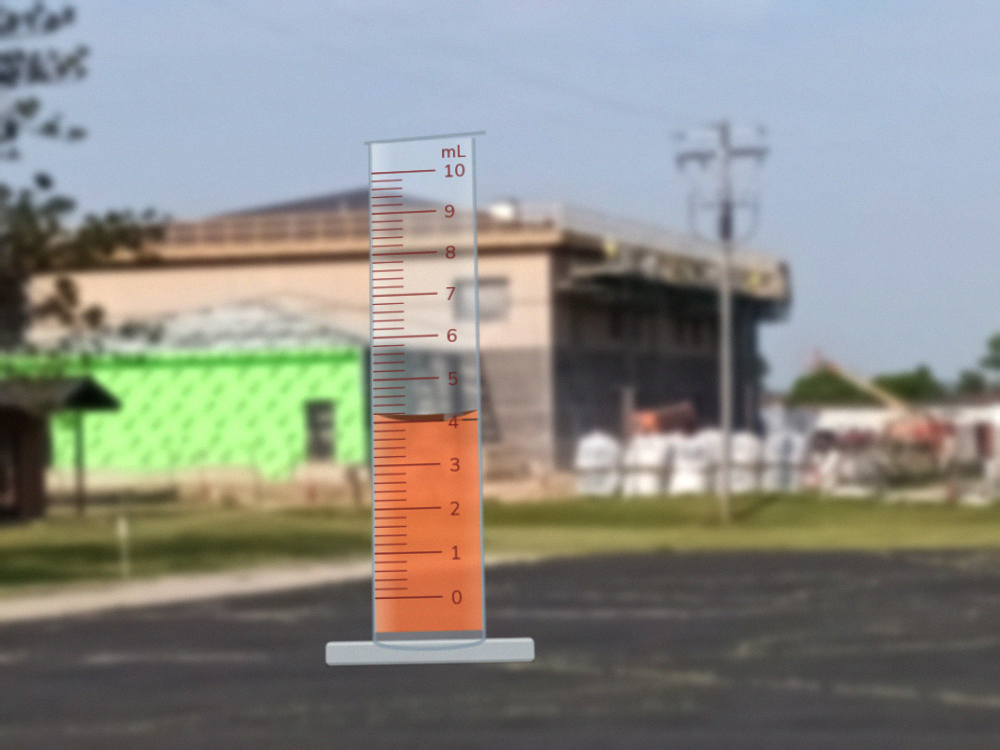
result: 4 mL
